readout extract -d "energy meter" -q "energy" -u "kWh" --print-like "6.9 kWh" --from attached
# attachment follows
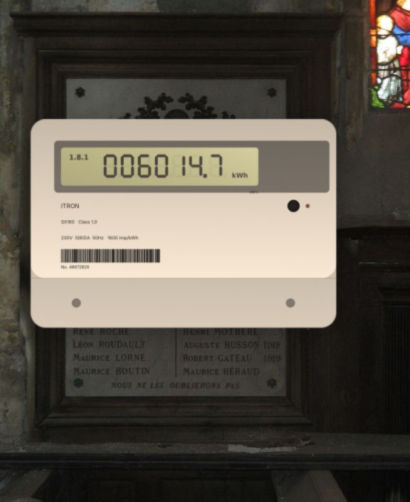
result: 6014.7 kWh
